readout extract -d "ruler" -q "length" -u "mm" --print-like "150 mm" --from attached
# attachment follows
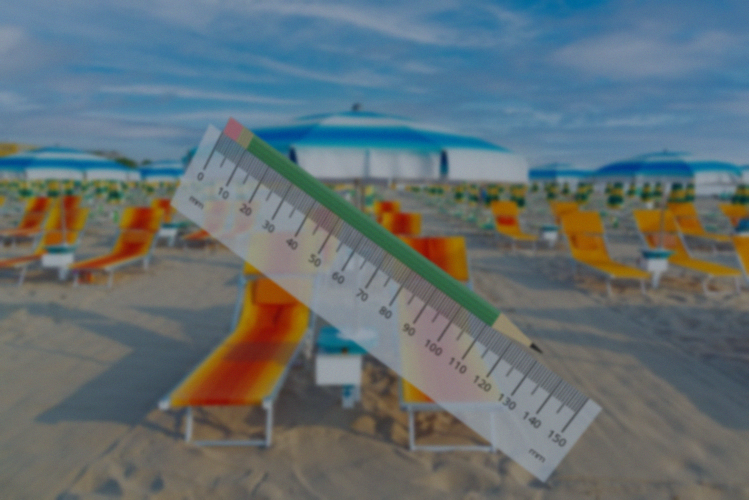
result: 130 mm
